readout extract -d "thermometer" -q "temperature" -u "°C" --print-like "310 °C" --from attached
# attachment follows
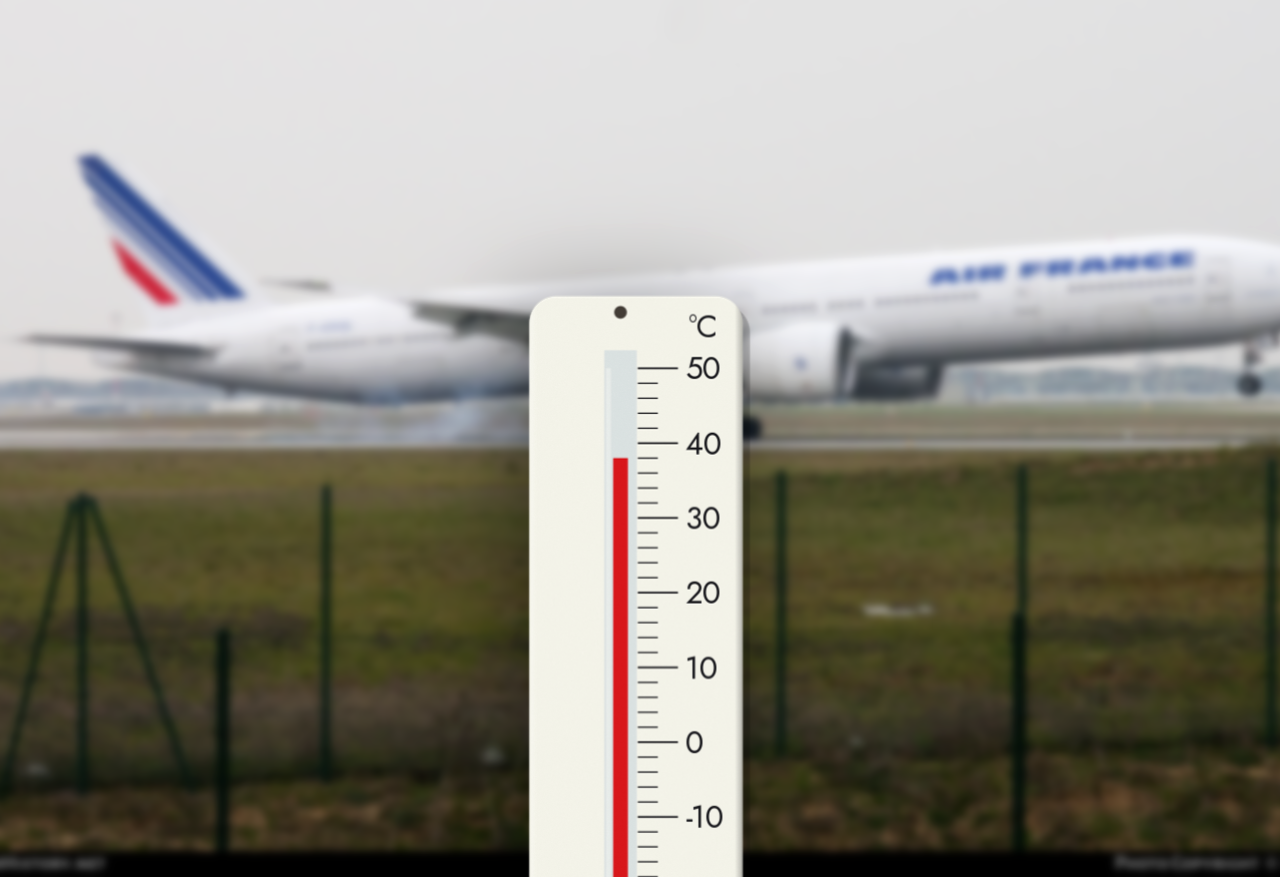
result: 38 °C
